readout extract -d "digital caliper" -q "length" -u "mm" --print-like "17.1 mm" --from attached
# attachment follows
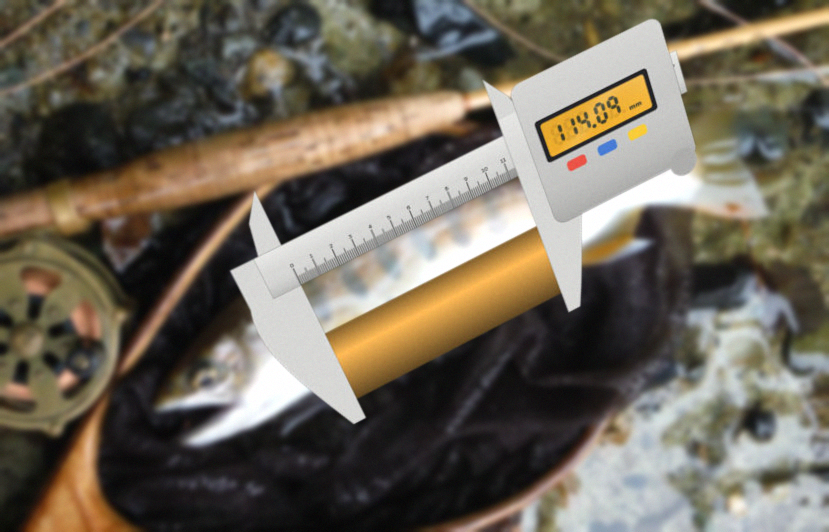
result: 114.09 mm
